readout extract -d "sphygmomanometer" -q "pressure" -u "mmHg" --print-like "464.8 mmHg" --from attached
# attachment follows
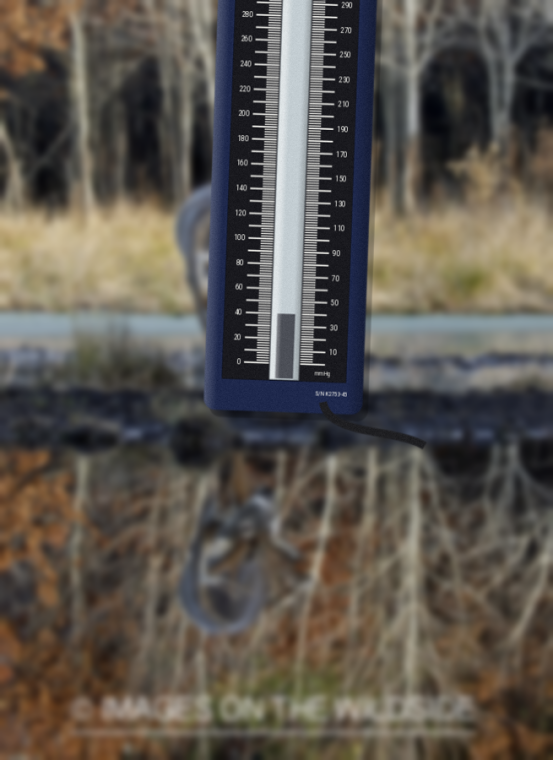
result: 40 mmHg
